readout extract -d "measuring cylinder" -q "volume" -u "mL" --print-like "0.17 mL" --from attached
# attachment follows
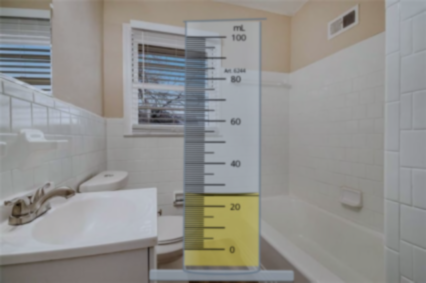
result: 25 mL
